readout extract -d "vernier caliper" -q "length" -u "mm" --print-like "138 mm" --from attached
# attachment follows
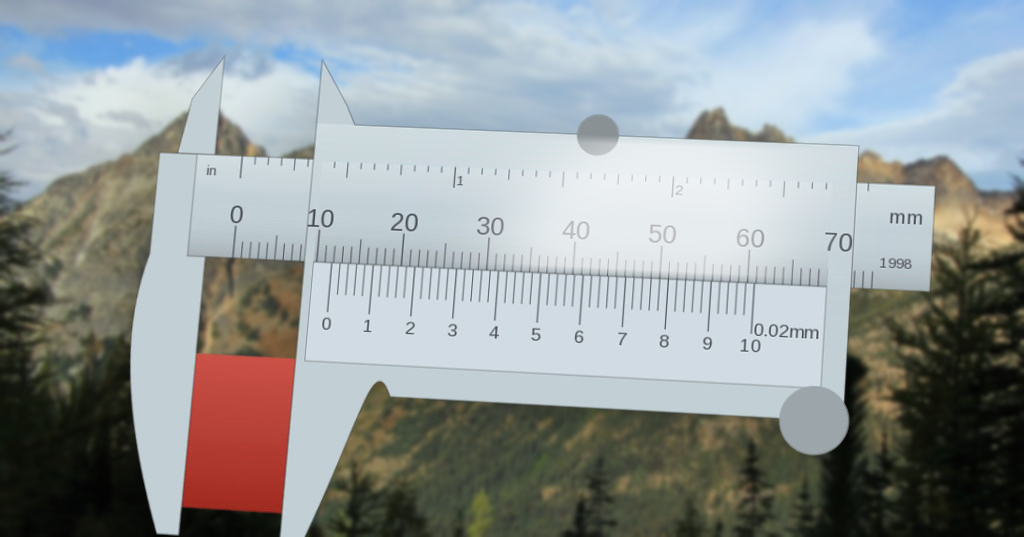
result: 11.8 mm
